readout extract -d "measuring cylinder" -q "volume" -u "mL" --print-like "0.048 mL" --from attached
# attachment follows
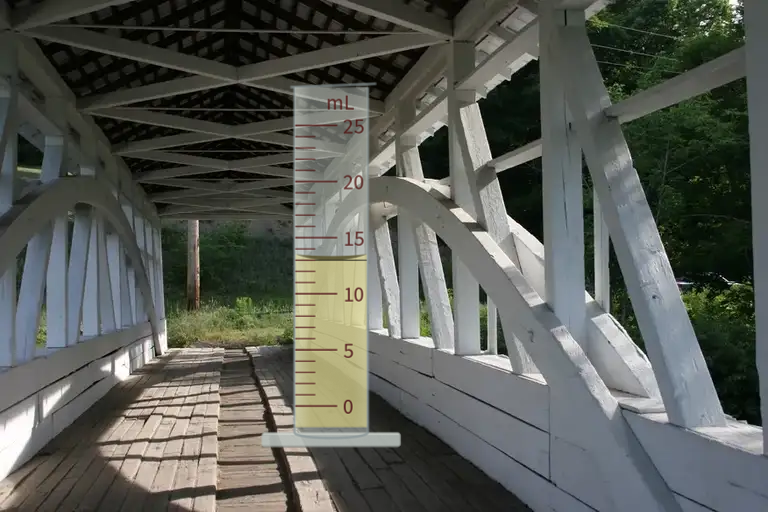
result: 13 mL
